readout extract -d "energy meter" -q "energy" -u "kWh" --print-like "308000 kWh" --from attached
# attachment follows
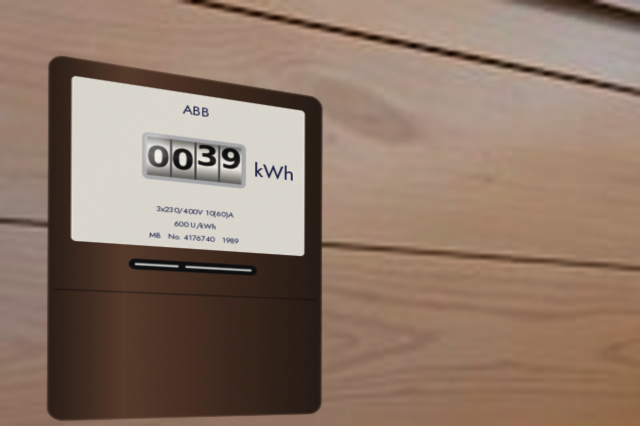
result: 39 kWh
